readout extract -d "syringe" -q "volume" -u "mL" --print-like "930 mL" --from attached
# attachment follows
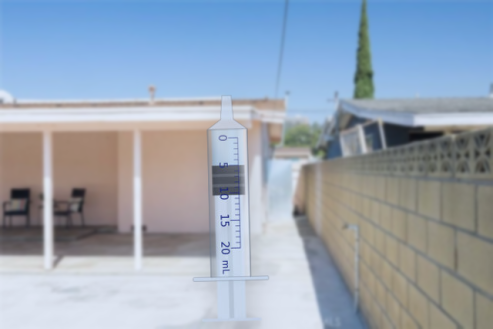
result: 5 mL
